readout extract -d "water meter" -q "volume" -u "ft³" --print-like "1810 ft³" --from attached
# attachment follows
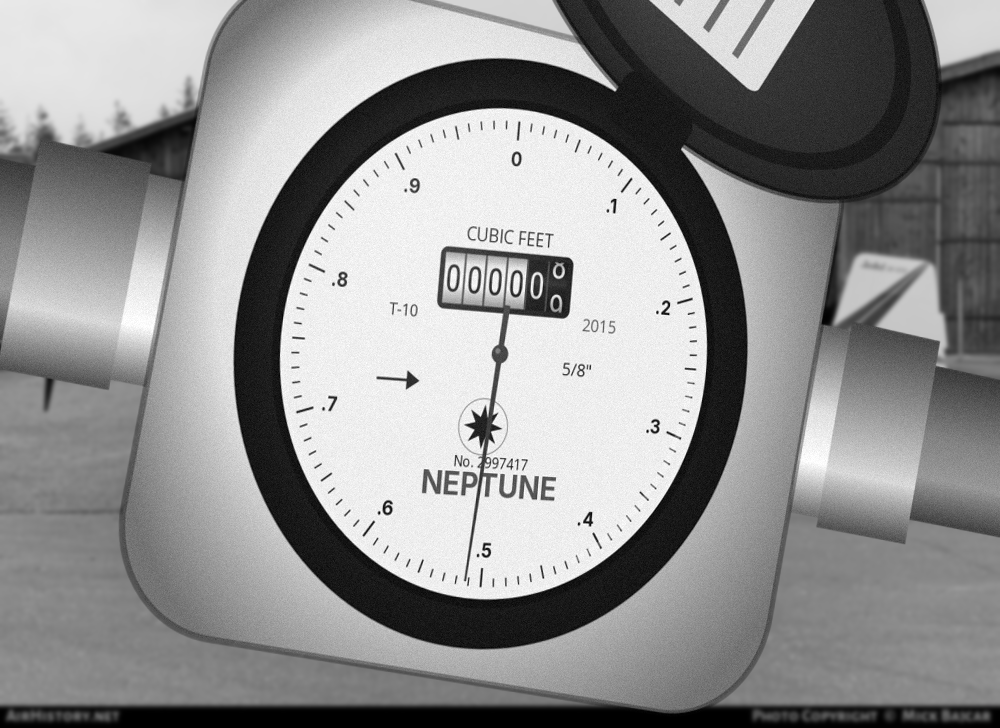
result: 8.51 ft³
